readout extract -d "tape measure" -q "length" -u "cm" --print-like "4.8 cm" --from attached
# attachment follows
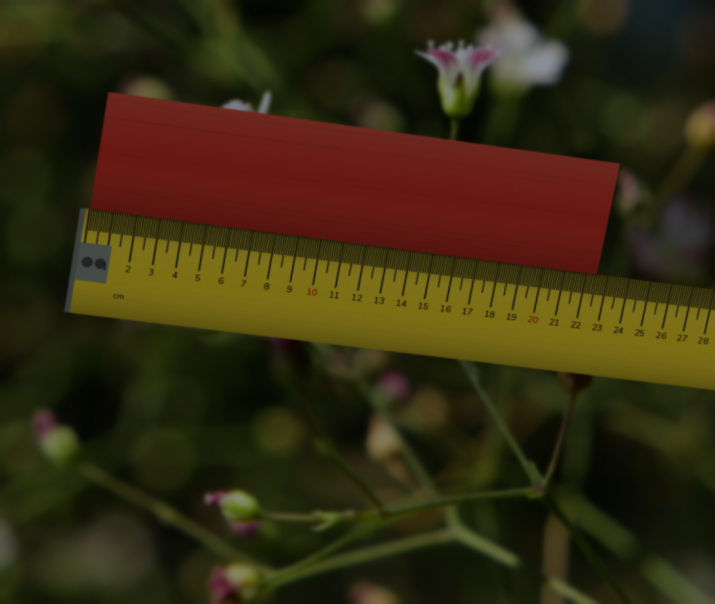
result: 22.5 cm
